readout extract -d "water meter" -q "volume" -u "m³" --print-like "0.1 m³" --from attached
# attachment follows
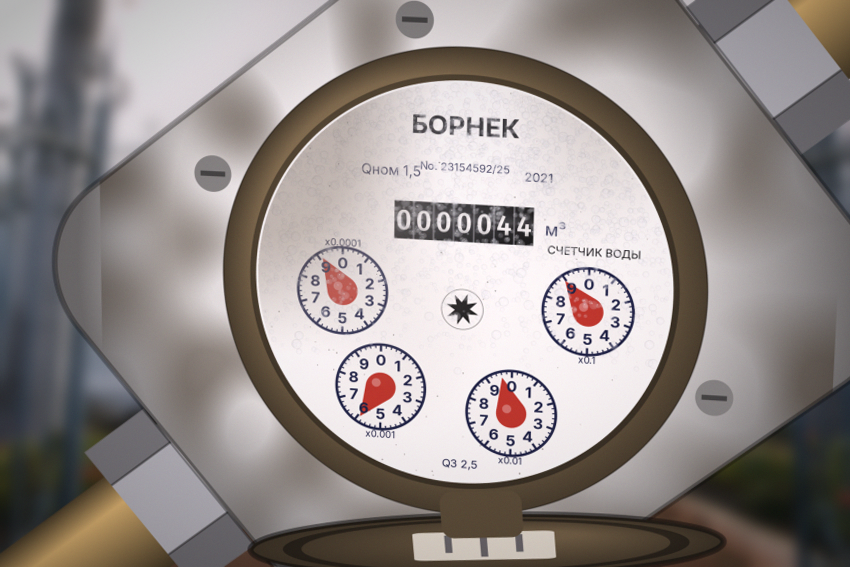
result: 44.8959 m³
